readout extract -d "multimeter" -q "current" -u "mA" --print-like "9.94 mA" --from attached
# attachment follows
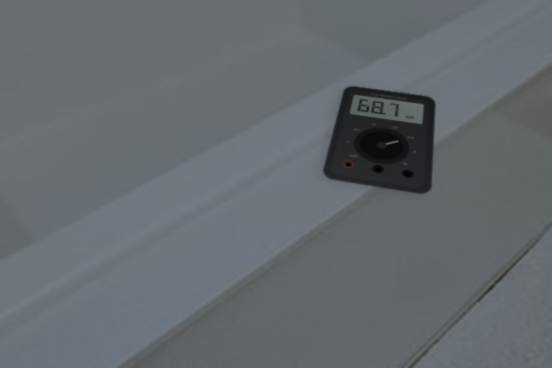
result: 68.7 mA
